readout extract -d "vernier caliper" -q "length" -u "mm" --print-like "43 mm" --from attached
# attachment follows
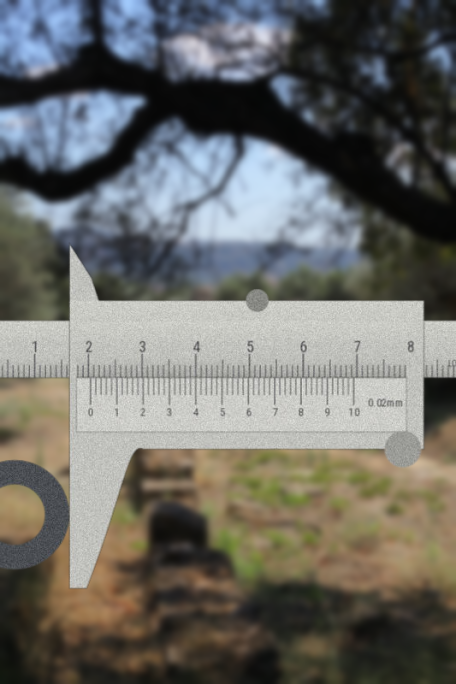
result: 20.4 mm
